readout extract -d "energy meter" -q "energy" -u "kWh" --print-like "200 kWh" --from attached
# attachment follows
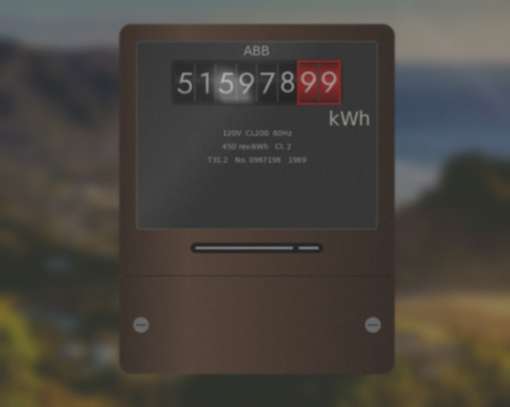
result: 515978.99 kWh
